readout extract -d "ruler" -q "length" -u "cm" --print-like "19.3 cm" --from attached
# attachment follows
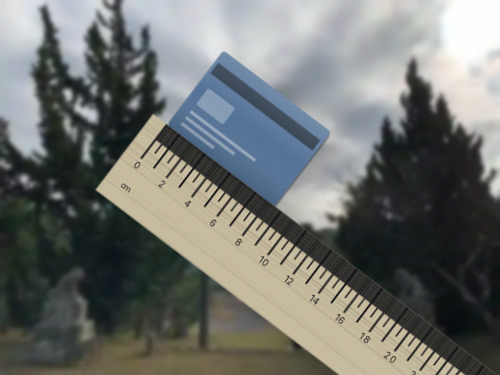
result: 8.5 cm
